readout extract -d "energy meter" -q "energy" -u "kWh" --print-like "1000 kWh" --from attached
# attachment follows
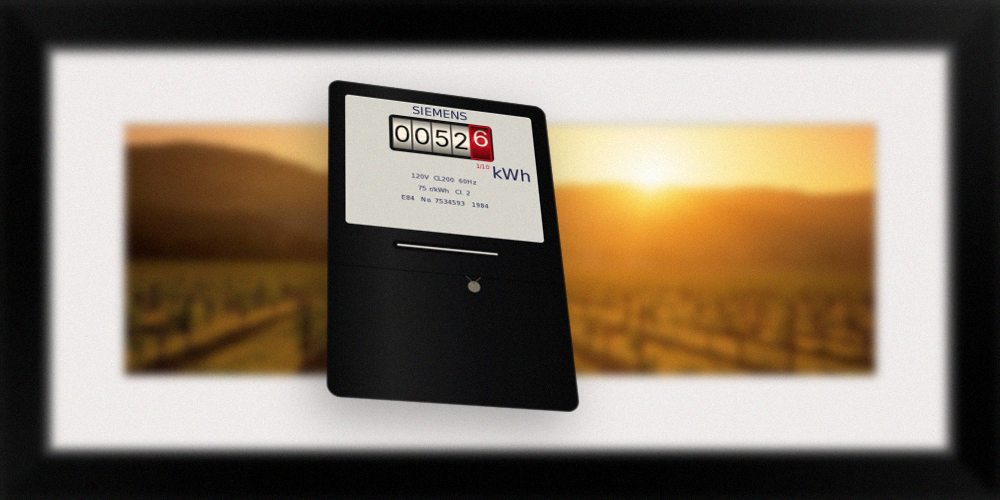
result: 52.6 kWh
